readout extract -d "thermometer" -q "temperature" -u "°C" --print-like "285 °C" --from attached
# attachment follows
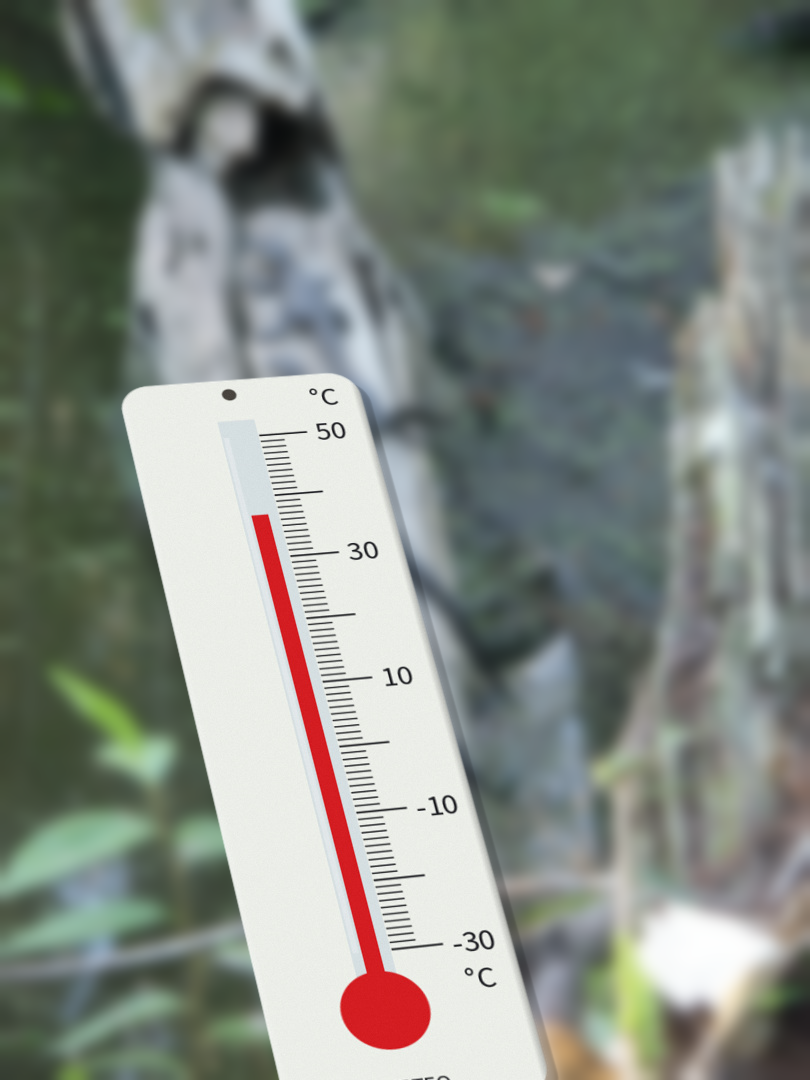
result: 37 °C
